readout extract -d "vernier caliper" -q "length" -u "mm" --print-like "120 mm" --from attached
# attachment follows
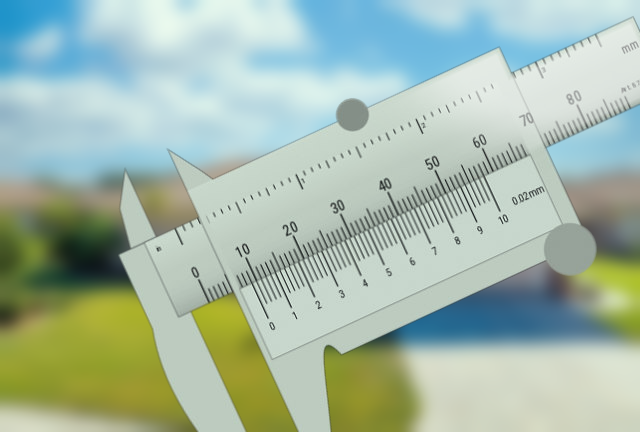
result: 9.0 mm
